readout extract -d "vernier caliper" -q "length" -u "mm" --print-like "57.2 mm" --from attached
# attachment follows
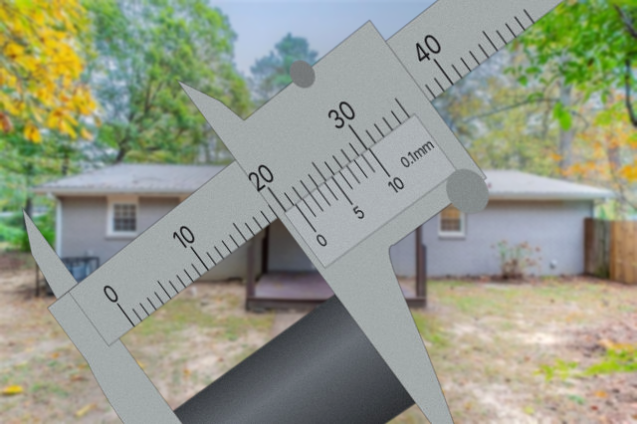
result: 21.2 mm
